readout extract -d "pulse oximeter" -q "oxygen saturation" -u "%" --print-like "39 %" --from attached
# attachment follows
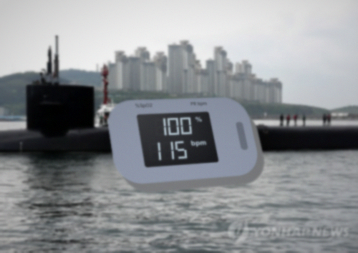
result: 100 %
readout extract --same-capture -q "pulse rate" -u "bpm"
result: 115 bpm
